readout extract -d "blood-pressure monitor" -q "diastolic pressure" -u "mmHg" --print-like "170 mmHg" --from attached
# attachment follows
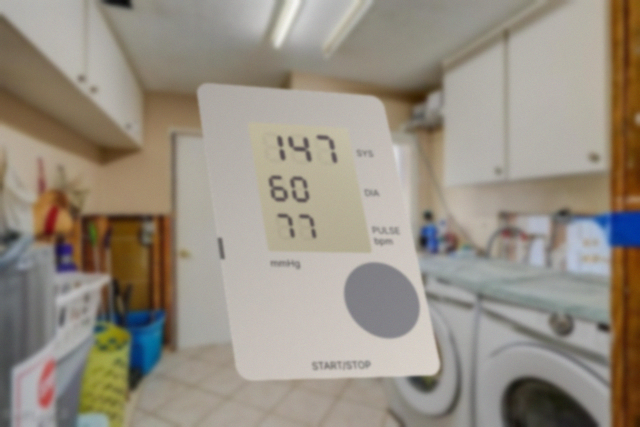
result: 60 mmHg
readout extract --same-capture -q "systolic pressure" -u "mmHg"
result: 147 mmHg
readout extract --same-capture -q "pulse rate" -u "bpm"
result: 77 bpm
